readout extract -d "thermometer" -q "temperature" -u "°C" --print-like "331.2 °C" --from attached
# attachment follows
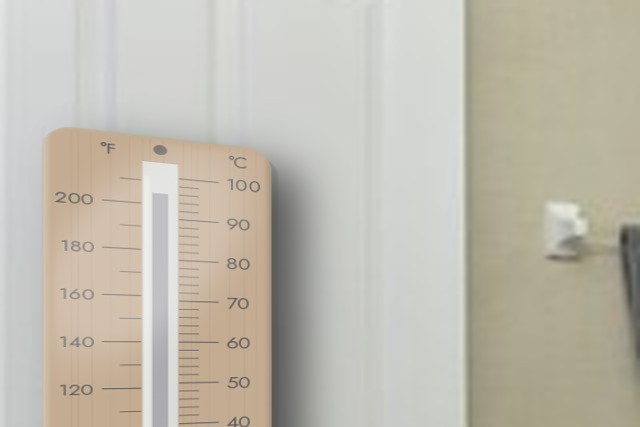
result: 96 °C
